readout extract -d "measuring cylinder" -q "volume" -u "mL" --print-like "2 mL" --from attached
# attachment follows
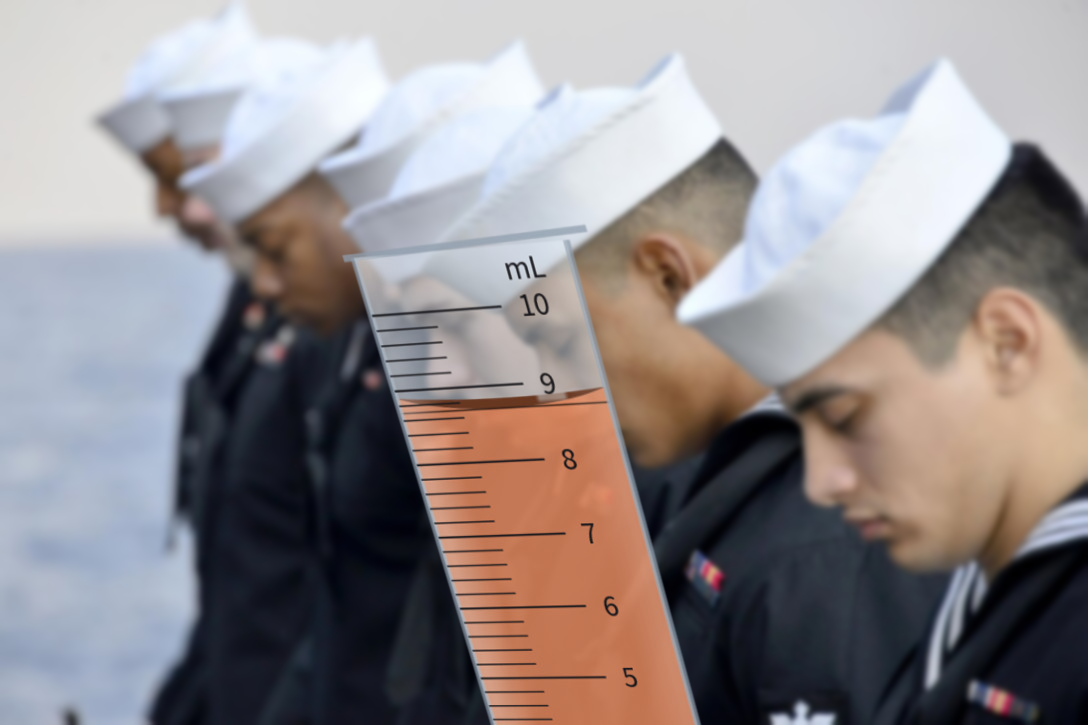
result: 8.7 mL
